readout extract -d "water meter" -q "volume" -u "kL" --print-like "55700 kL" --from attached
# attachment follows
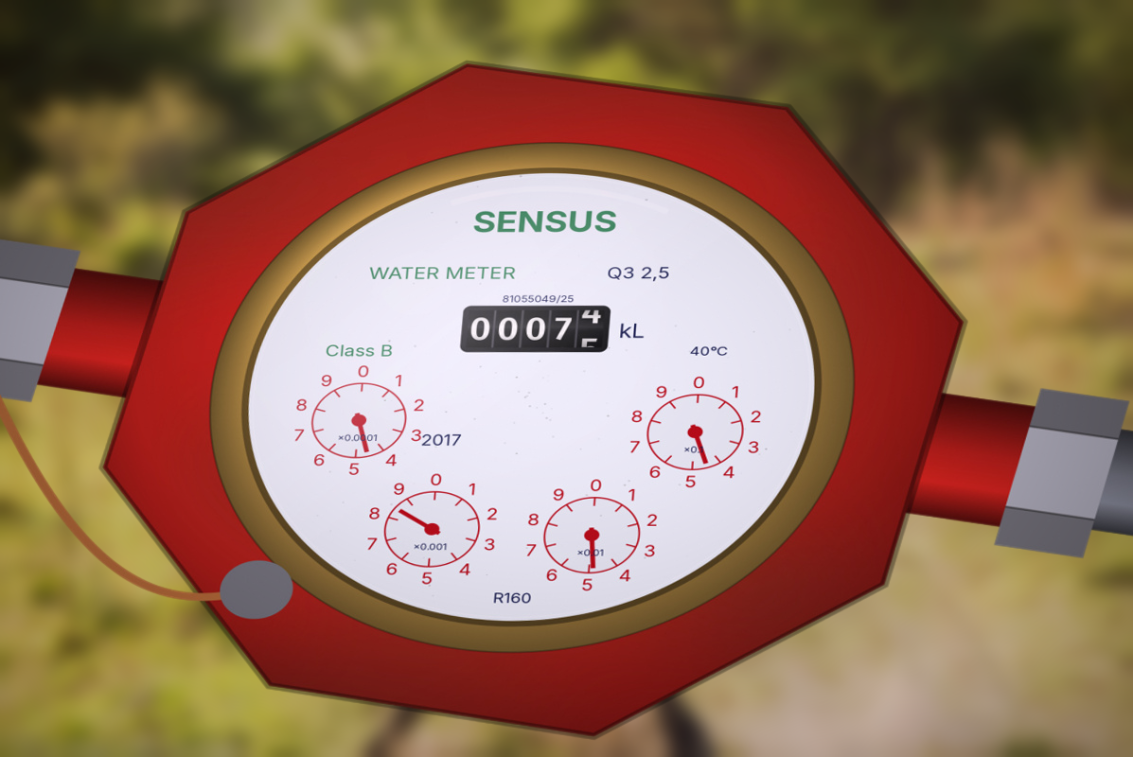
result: 74.4484 kL
